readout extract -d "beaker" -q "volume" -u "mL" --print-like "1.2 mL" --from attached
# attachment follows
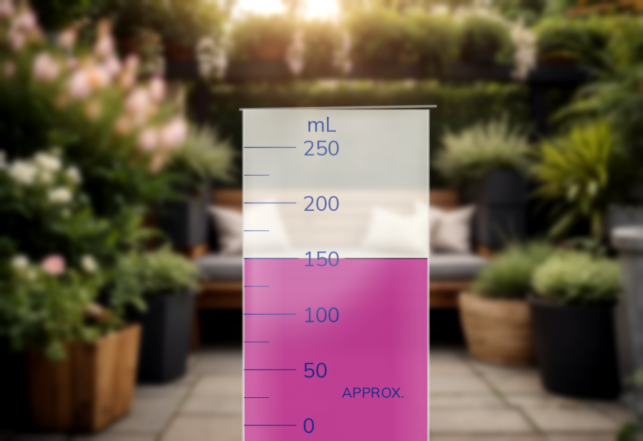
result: 150 mL
